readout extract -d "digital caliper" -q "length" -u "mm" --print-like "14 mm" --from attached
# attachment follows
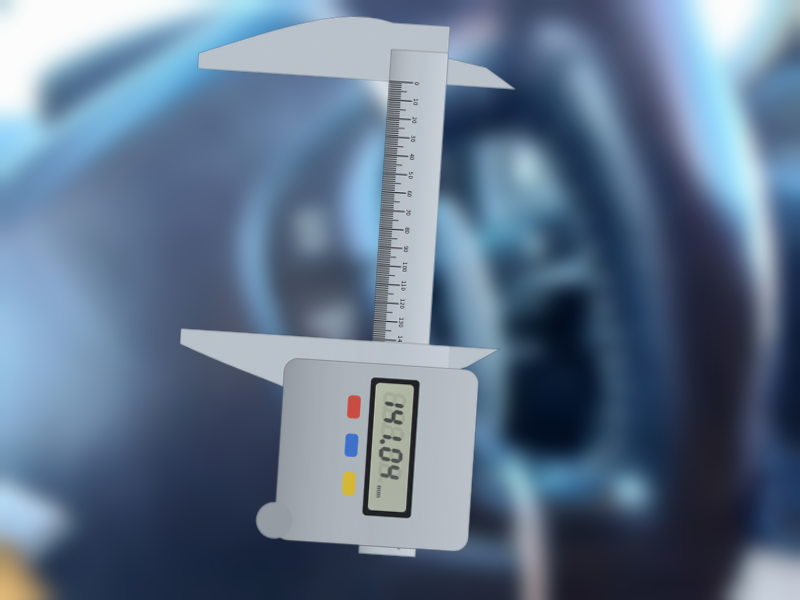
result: 141.04 mm
